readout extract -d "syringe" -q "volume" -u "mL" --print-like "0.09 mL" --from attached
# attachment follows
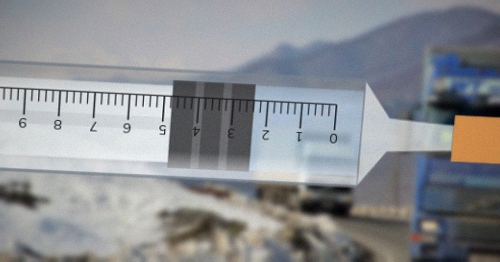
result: 2.4 mL
